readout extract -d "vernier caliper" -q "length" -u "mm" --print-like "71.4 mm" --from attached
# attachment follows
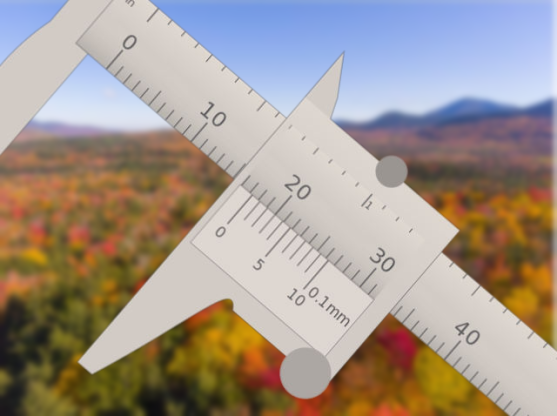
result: 17.3 mm
